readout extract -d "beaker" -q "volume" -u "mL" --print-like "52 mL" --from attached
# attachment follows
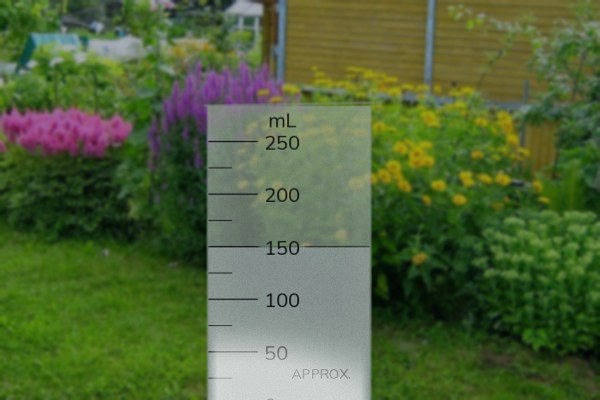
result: 150 mL
